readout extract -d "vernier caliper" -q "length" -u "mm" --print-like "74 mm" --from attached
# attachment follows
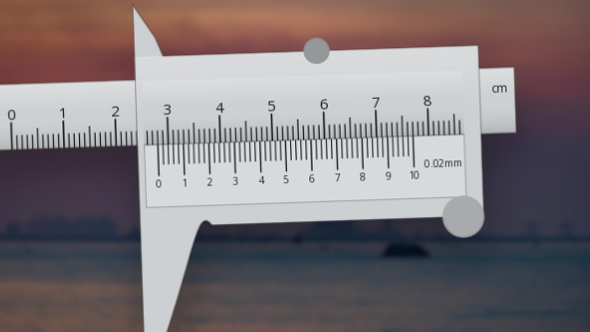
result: 28.0 mm
